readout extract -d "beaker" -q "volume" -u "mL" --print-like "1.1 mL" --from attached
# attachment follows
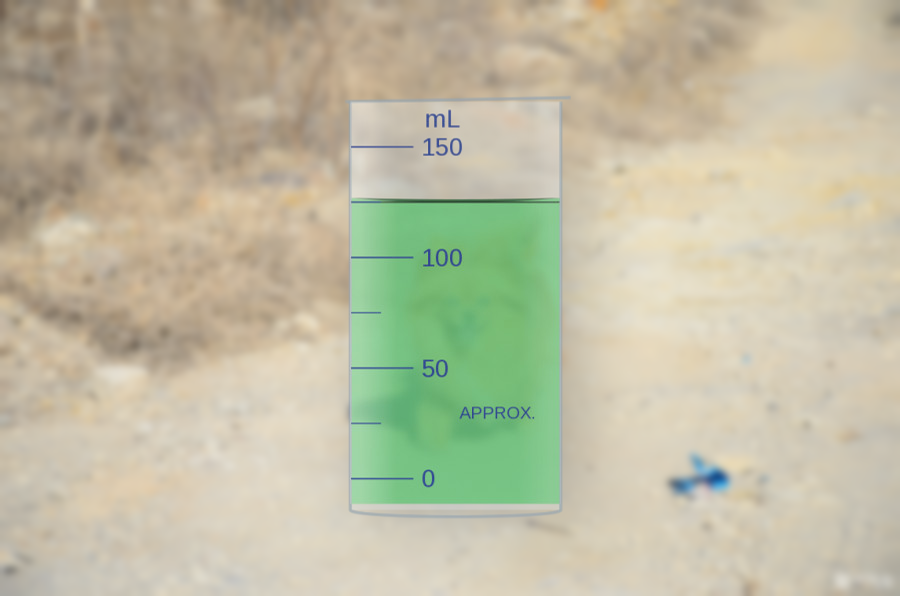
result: 125 mL
